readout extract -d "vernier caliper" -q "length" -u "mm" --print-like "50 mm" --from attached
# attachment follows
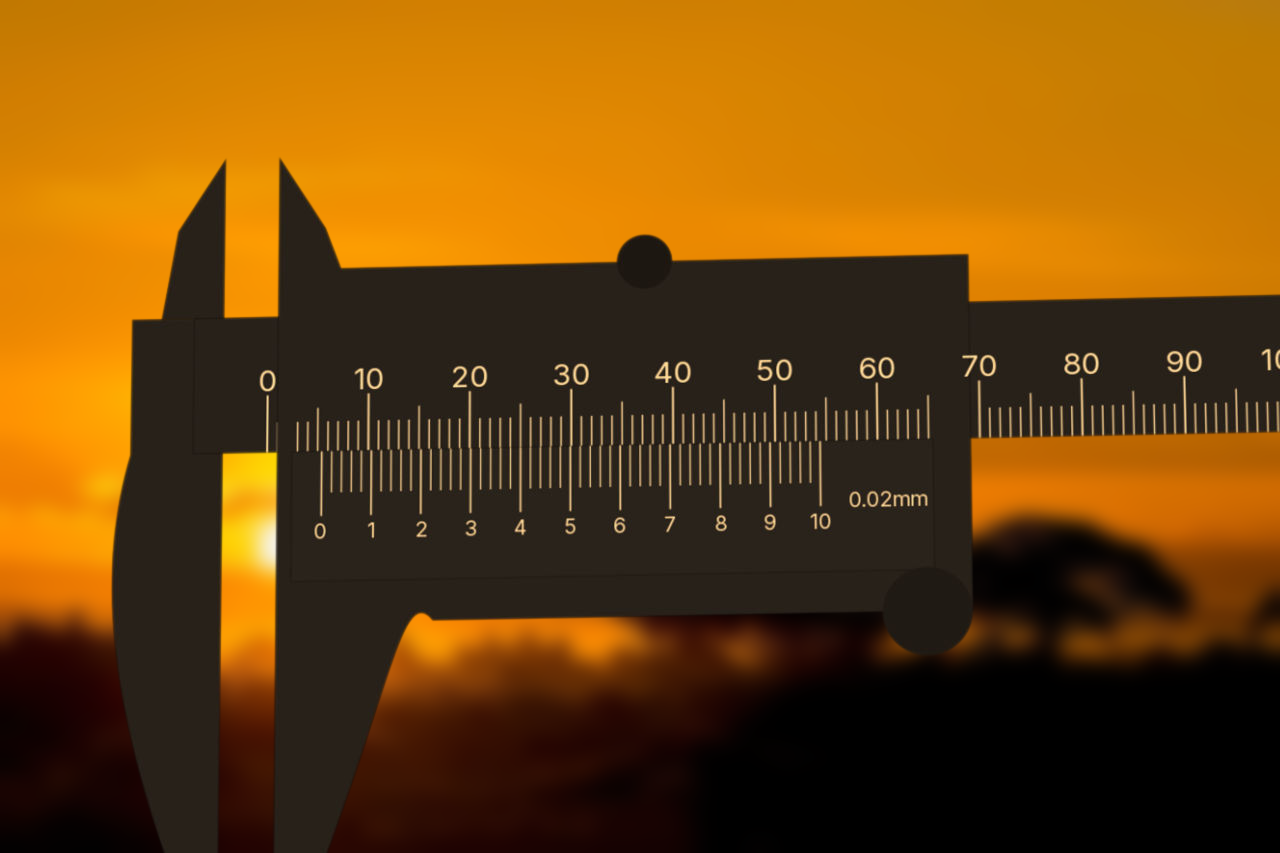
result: 5.4 mm
